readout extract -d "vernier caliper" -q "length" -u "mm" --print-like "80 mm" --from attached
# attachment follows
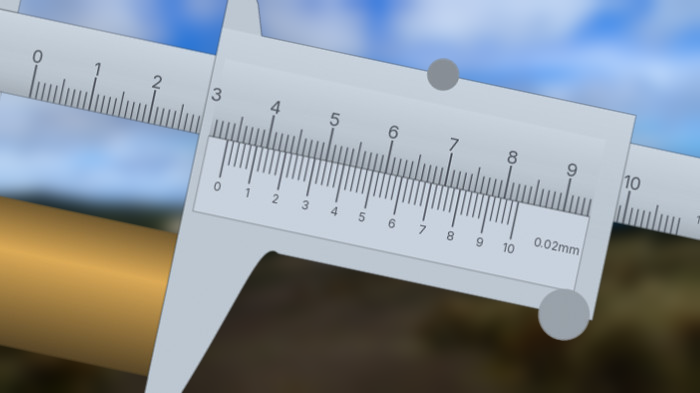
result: 33.4 mm
